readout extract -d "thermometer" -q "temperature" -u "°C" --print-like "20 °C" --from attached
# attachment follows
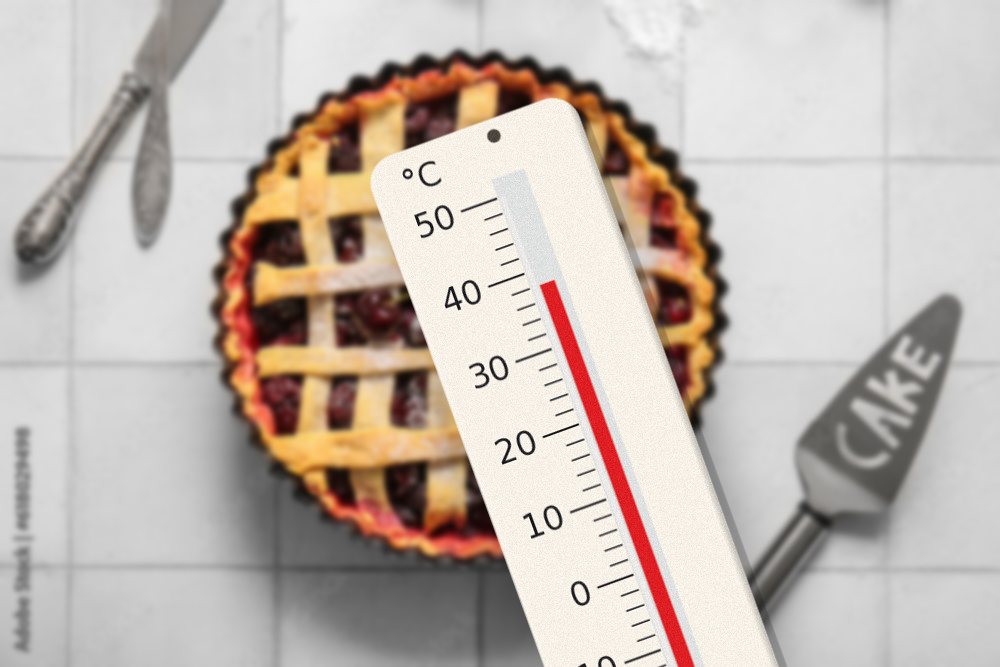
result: 38 °C
